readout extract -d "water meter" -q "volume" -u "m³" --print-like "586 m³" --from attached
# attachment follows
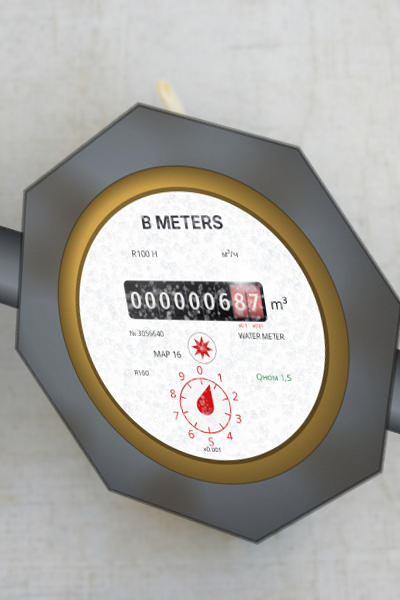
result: 6.870 m³
